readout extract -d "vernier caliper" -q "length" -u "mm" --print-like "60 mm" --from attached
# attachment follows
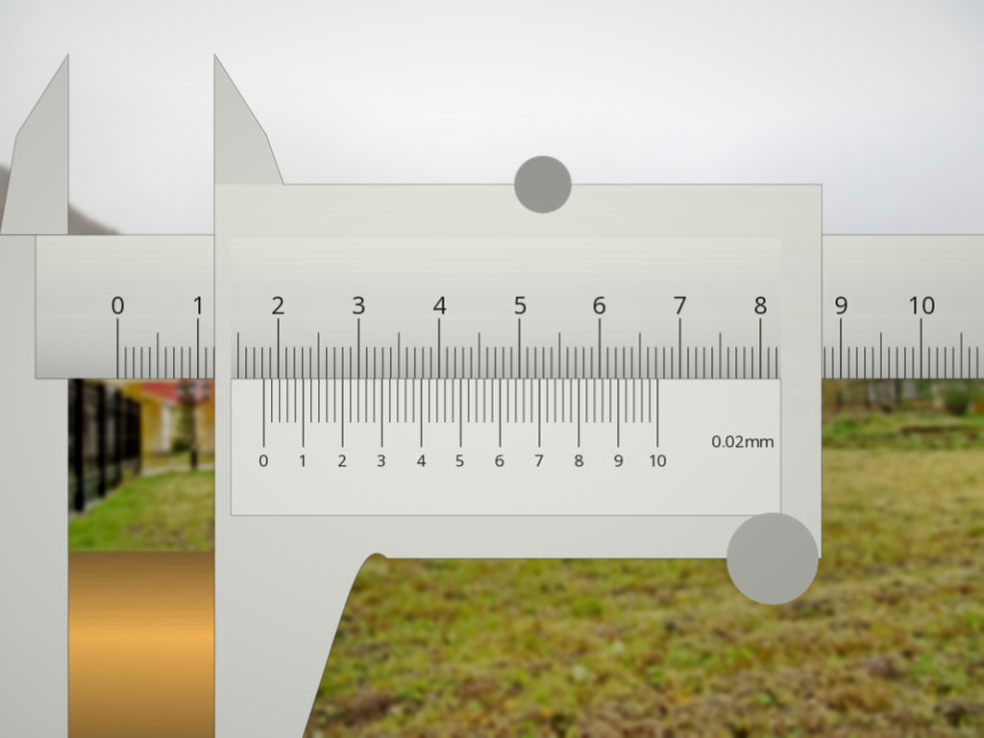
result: 18.2 mm
